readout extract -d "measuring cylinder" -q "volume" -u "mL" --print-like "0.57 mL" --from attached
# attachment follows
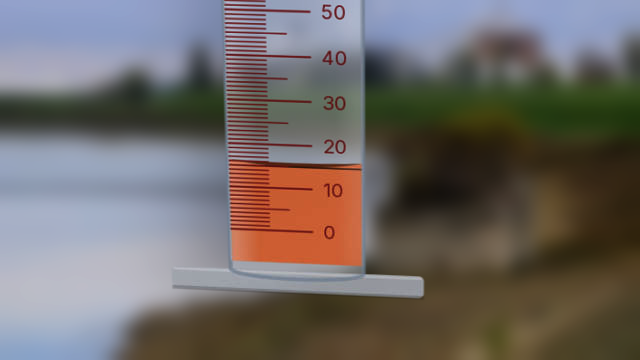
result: 15 mL
